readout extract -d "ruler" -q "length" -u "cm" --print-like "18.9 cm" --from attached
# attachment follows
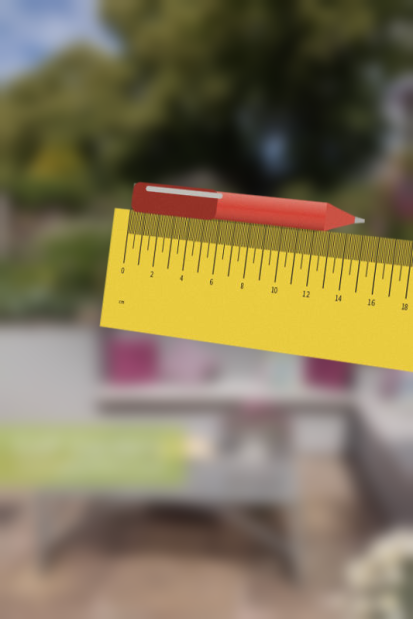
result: 15 cm
